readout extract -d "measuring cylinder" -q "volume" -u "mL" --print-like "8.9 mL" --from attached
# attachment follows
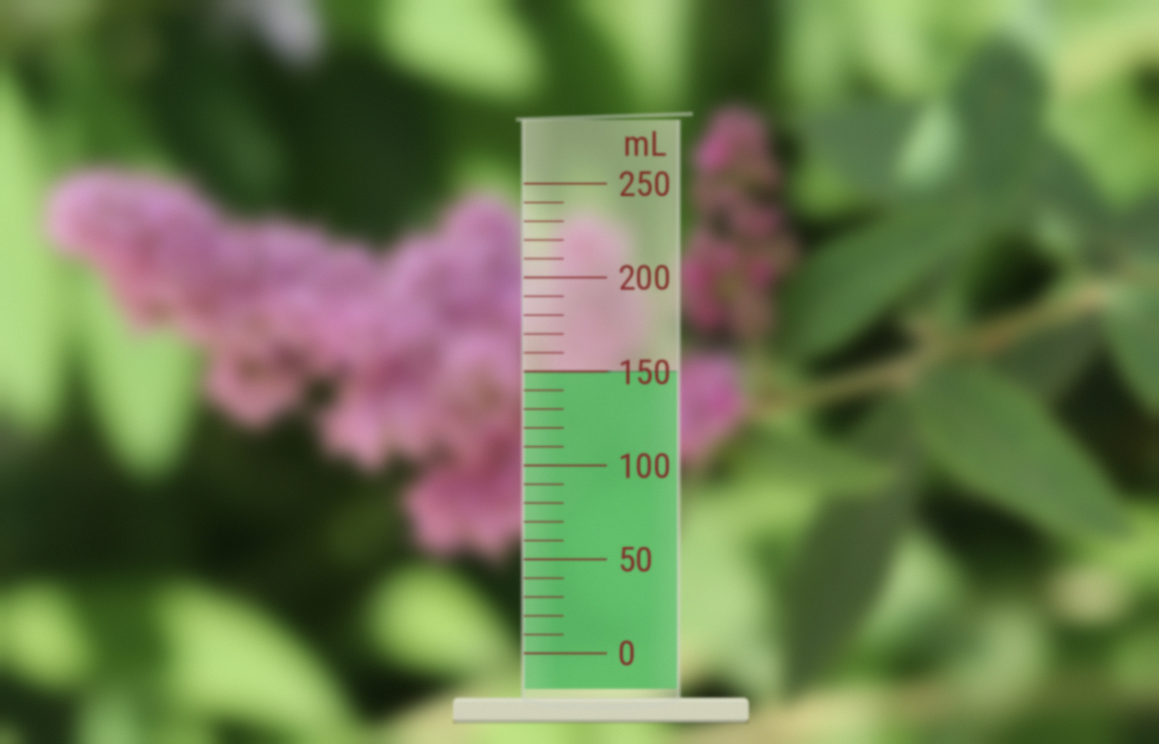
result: 150 mL
